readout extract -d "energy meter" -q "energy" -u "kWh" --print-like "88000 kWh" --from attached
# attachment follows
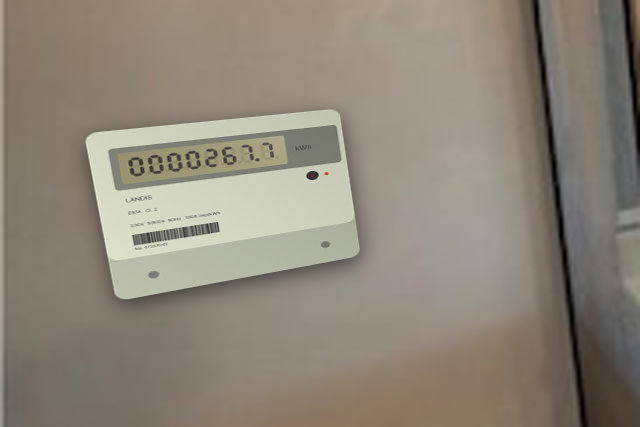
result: 267.7 kWh
